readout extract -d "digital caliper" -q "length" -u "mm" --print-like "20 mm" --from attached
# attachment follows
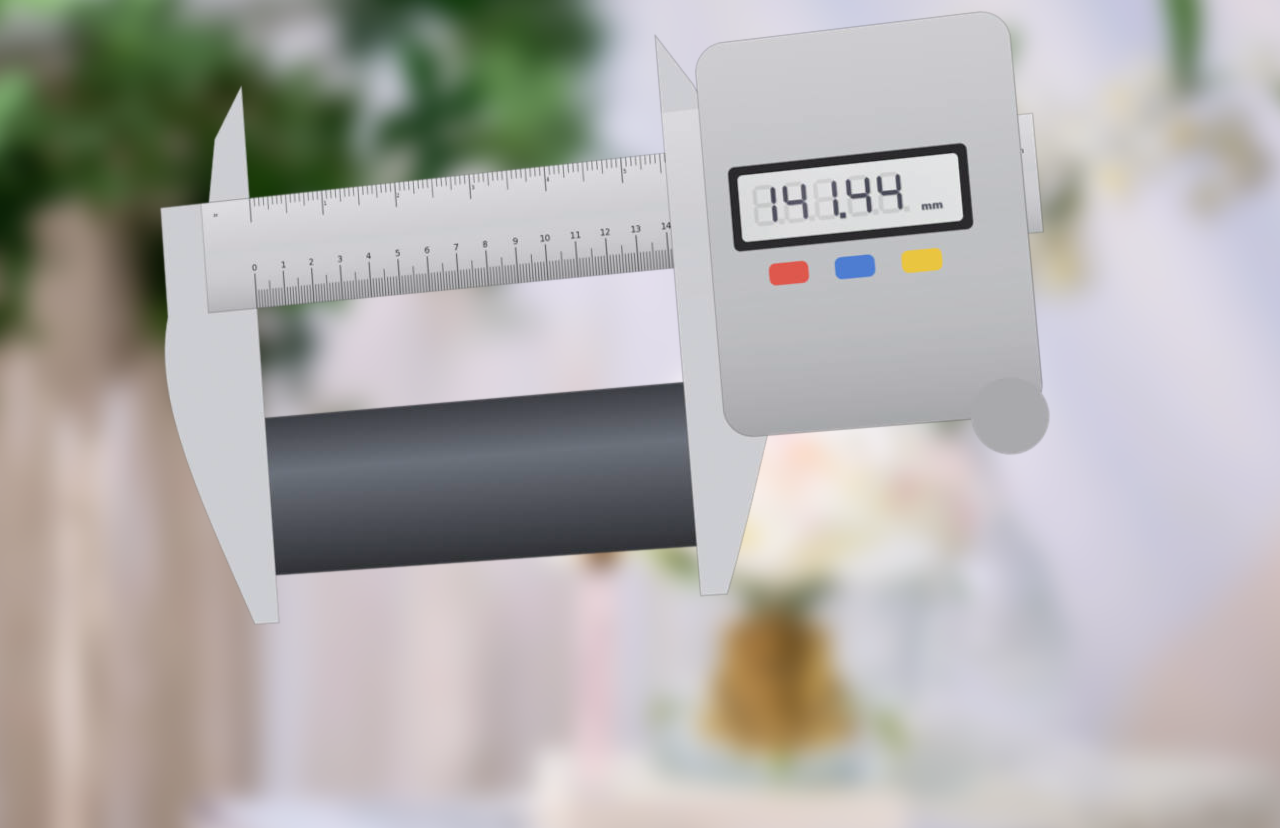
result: 141.44 mm
